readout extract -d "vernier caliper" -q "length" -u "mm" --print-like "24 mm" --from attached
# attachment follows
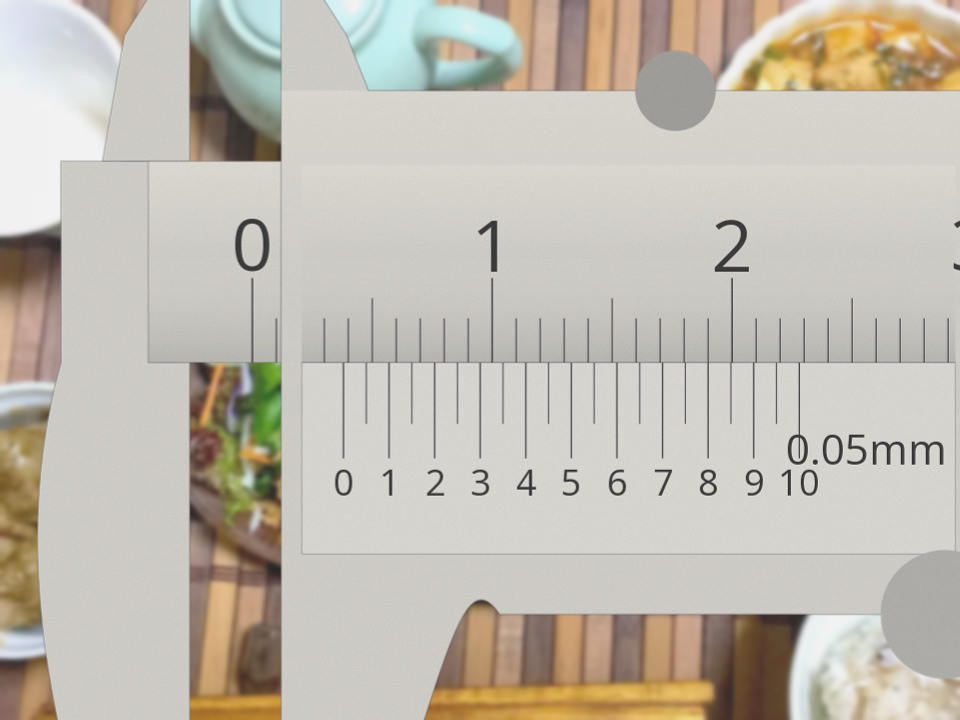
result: 3.80 mm
